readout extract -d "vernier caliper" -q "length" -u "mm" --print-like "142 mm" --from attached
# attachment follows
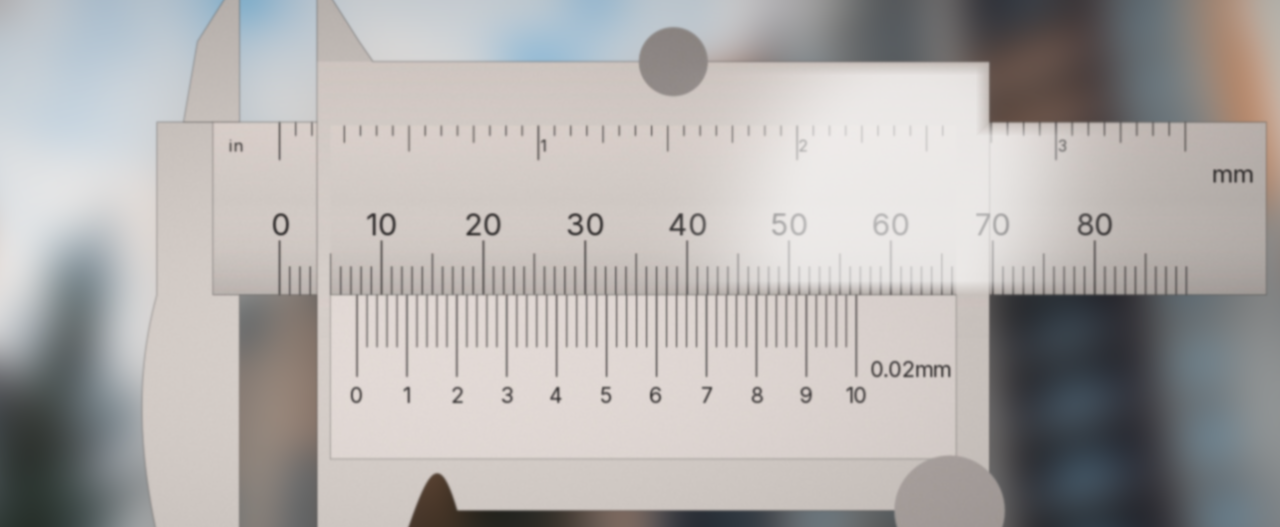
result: 7.6 mm
